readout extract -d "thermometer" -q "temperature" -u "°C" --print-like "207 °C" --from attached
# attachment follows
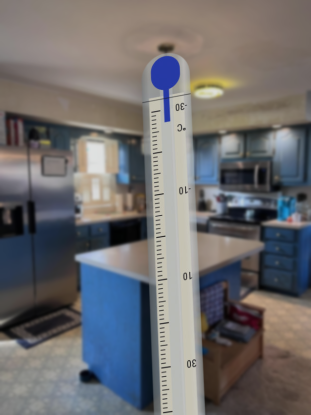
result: -27 °C
